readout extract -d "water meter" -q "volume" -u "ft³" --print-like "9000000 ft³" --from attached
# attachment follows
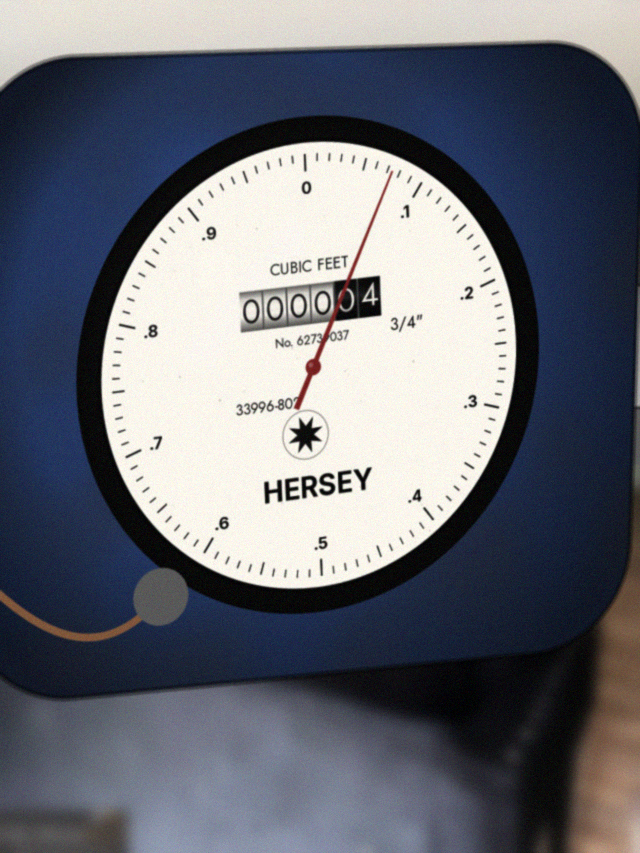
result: 4.07 ft³
